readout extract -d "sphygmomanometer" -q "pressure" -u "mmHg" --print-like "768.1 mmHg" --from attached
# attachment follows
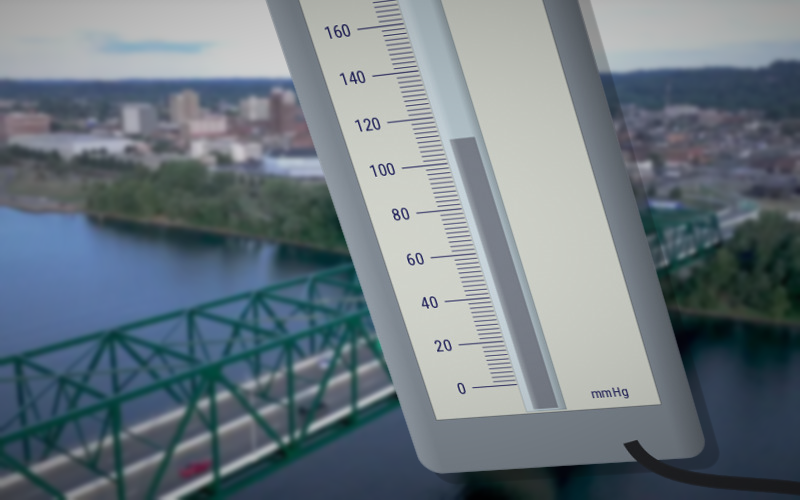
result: 110 mmHg
